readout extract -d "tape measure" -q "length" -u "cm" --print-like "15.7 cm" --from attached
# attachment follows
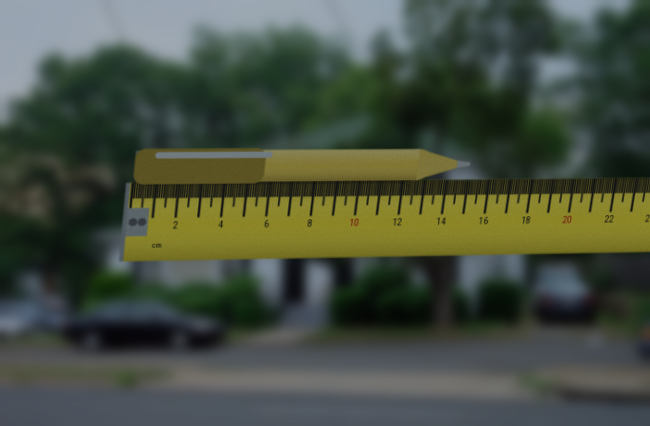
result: 15 cm
